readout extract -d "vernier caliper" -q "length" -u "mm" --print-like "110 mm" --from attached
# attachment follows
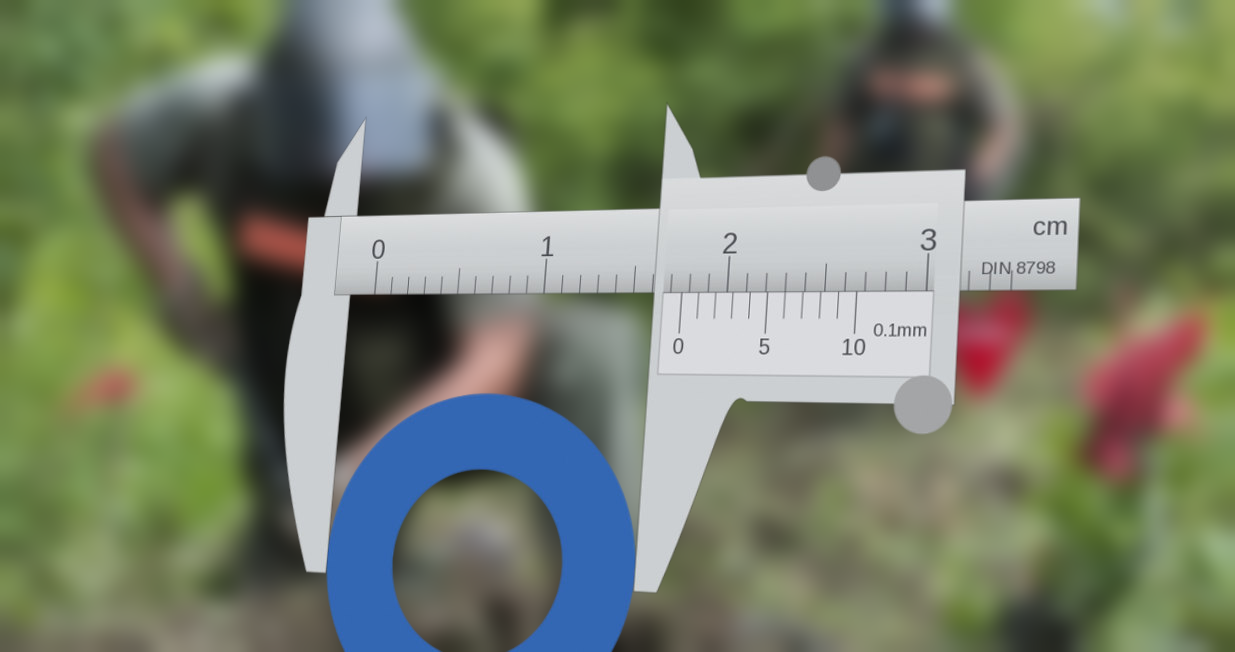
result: 17.6 mm
